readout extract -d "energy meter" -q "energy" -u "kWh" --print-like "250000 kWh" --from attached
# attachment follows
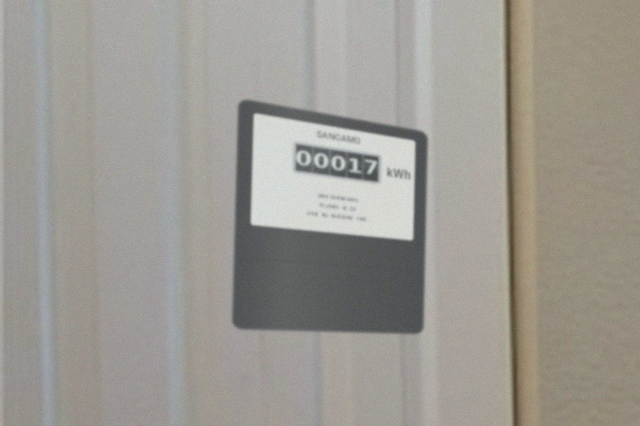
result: 17 kWh
